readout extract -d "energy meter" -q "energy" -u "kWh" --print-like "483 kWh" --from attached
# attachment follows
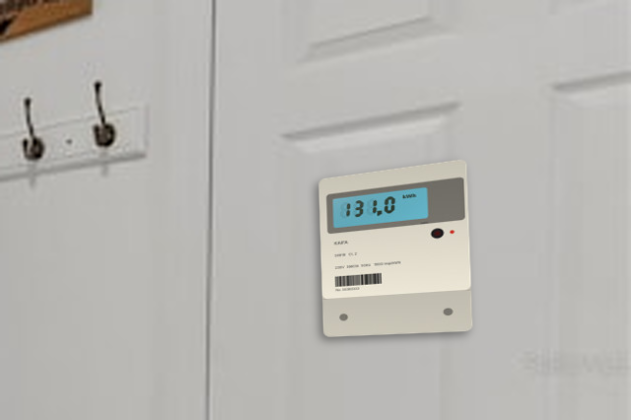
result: 131.0 kWh
